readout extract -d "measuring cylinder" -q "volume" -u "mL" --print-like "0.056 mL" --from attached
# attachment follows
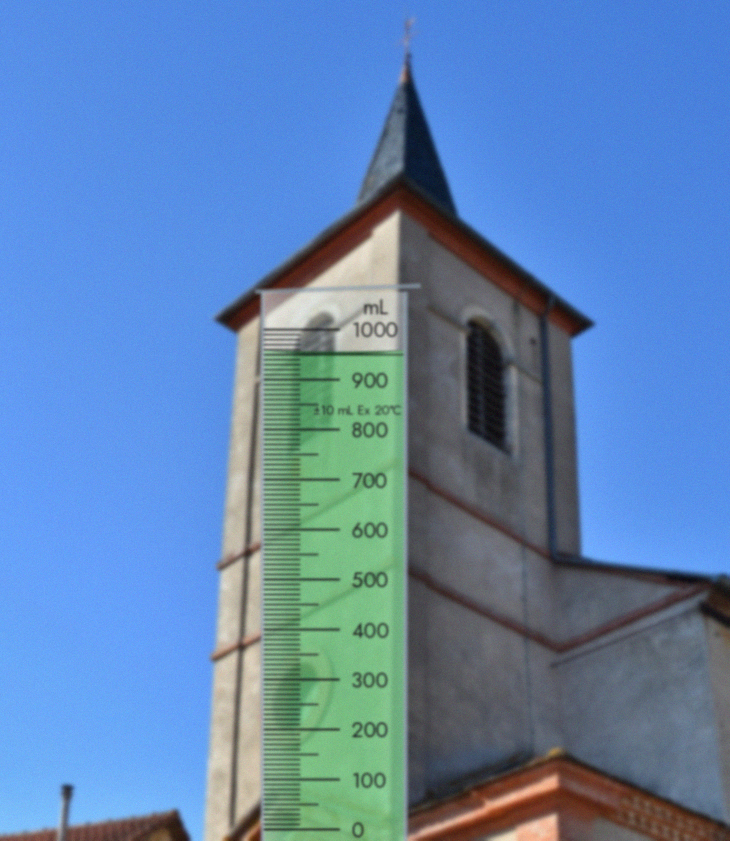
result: 950 mL
